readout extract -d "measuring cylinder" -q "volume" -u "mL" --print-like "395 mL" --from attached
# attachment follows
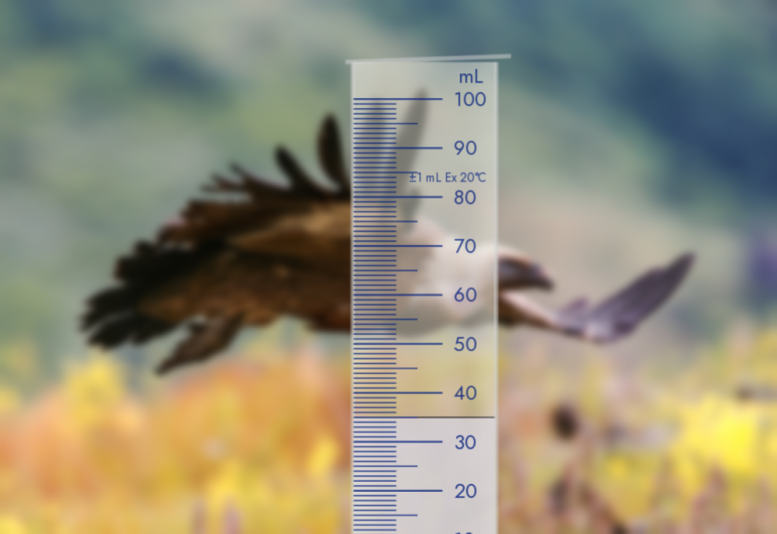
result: 35 mL
